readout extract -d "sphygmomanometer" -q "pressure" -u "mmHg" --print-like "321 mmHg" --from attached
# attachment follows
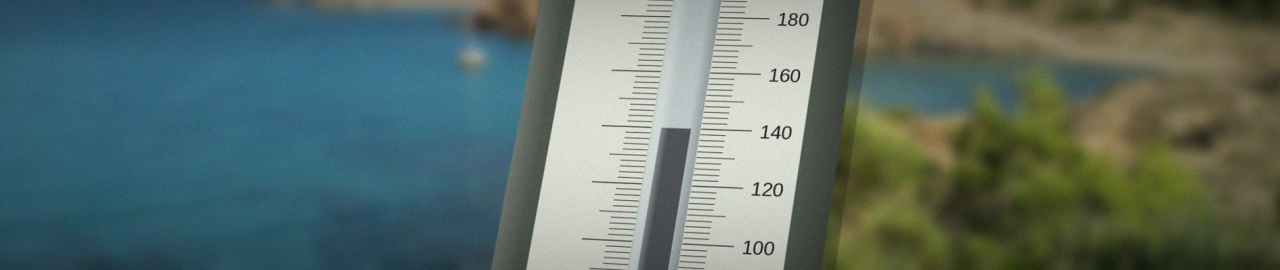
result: 140 mmHg
